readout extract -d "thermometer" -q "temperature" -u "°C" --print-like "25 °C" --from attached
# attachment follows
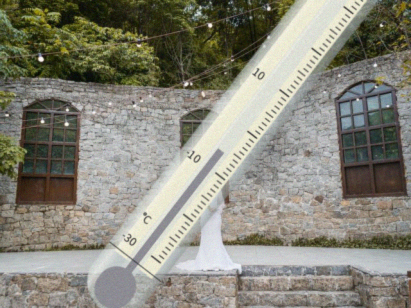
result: -6 °C
